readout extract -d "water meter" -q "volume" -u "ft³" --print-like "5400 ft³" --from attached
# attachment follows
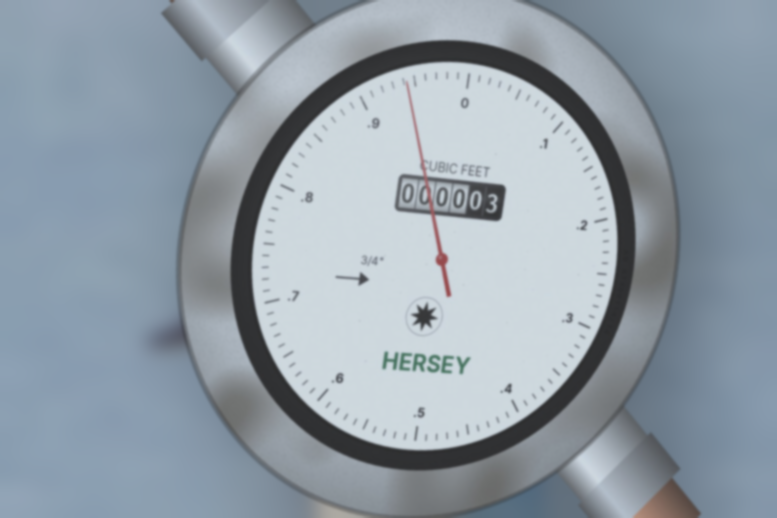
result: 2.94 ft³
